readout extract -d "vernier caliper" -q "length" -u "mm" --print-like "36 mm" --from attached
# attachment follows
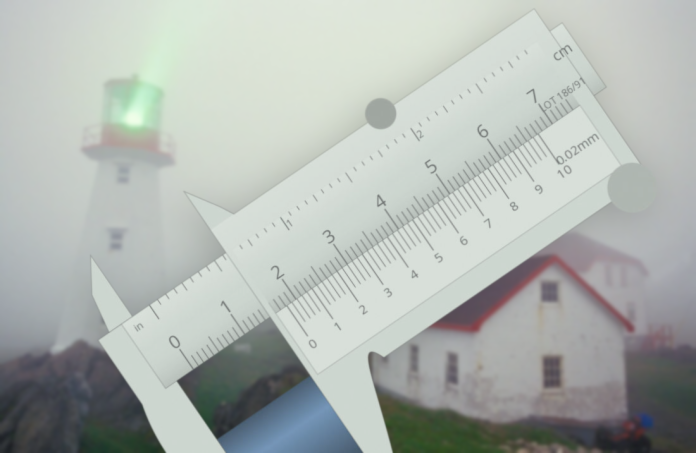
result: 18.2 mm
